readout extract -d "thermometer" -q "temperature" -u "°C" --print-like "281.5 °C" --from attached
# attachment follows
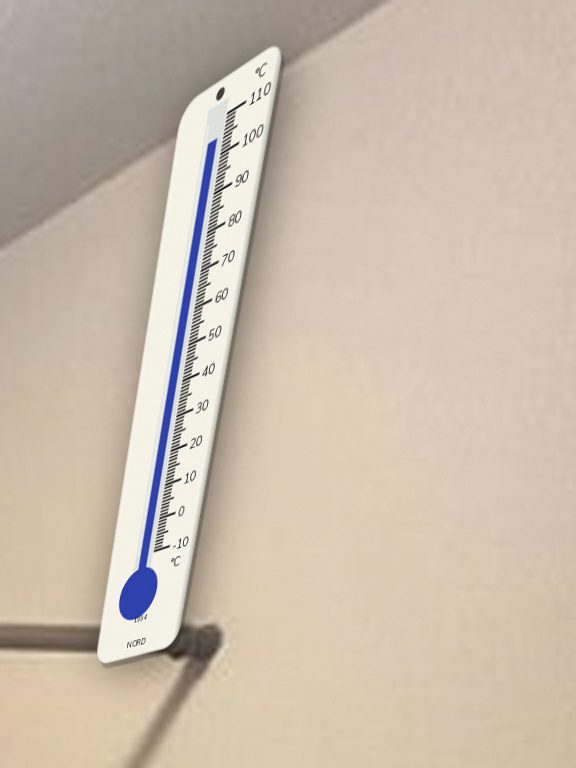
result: 105 °C
